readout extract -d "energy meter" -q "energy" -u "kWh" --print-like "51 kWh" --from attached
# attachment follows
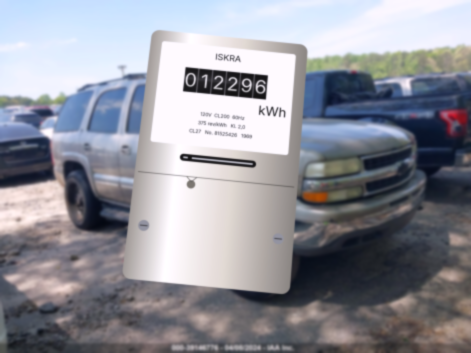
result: 12296 kWh
